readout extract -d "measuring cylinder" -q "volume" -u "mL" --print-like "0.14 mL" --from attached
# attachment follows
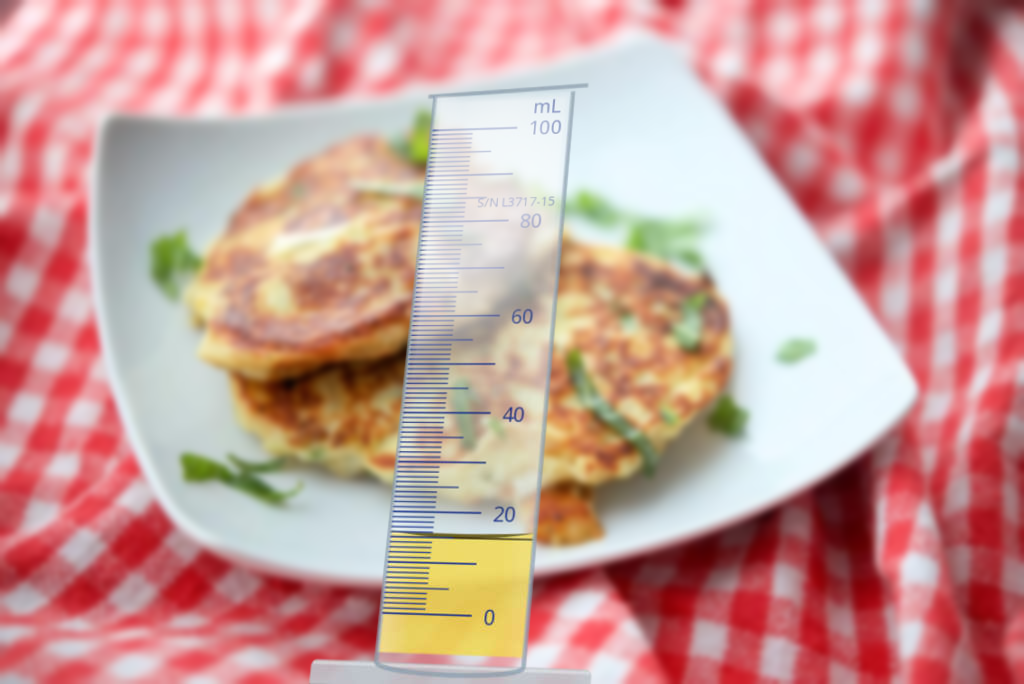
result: 15 mL
